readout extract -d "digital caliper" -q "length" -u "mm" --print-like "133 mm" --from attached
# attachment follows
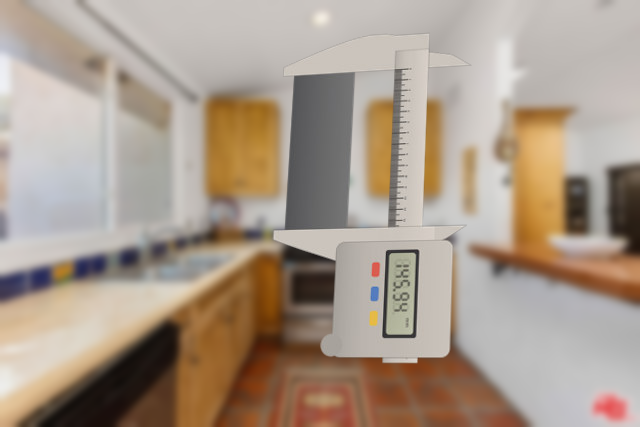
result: 145.94 mm
